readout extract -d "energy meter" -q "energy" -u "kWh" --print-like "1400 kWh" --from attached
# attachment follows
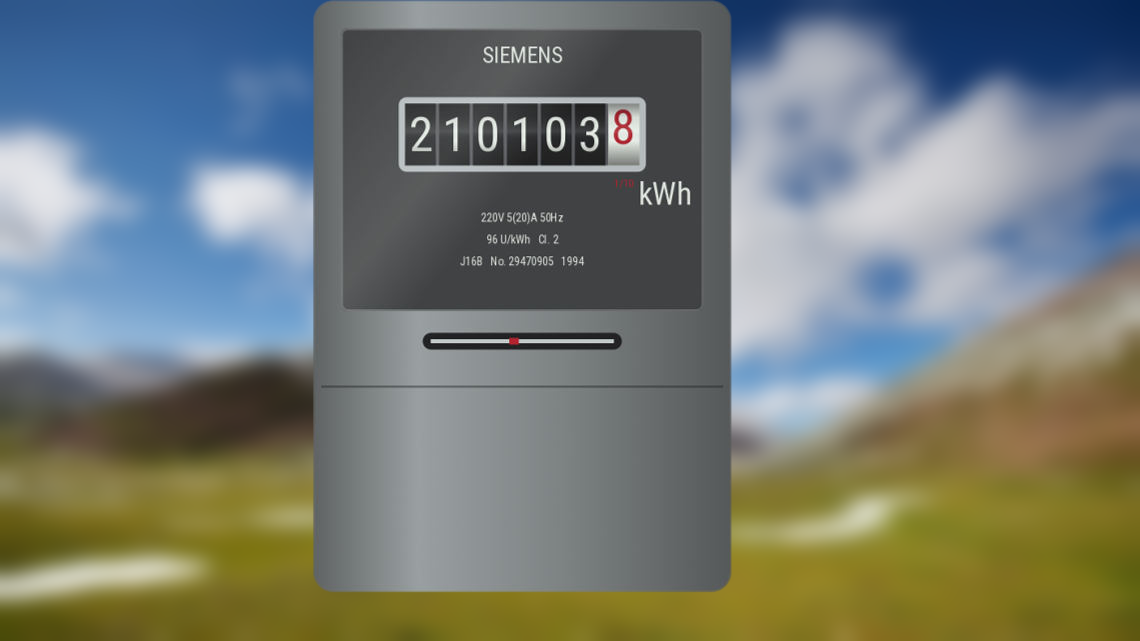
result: 210103.8 kWh
